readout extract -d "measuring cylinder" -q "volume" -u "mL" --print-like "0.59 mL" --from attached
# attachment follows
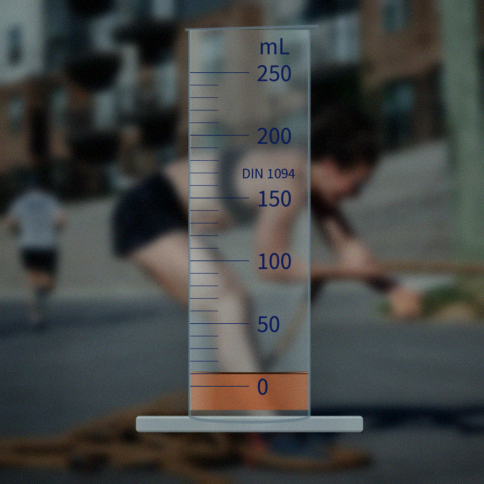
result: 10 mL
